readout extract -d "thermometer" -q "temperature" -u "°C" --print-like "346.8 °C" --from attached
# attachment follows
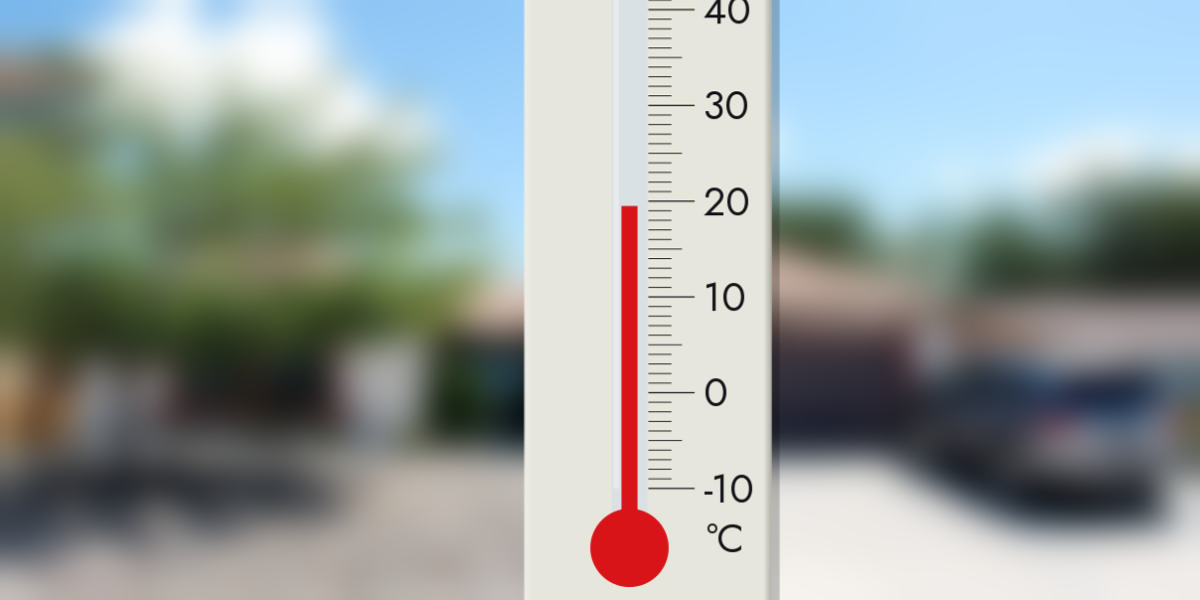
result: 19.5 °C
